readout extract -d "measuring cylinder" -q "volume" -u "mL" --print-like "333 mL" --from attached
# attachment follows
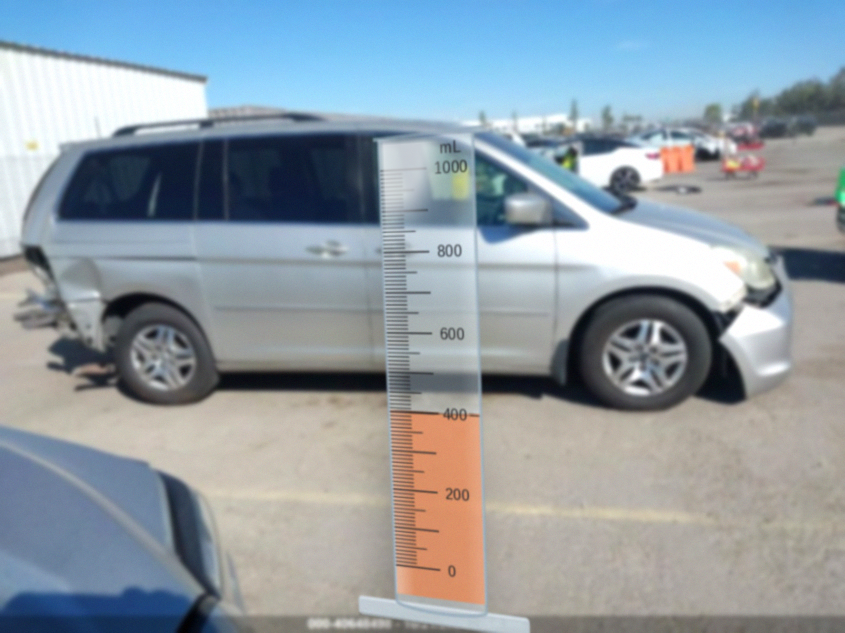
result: 400 mL
